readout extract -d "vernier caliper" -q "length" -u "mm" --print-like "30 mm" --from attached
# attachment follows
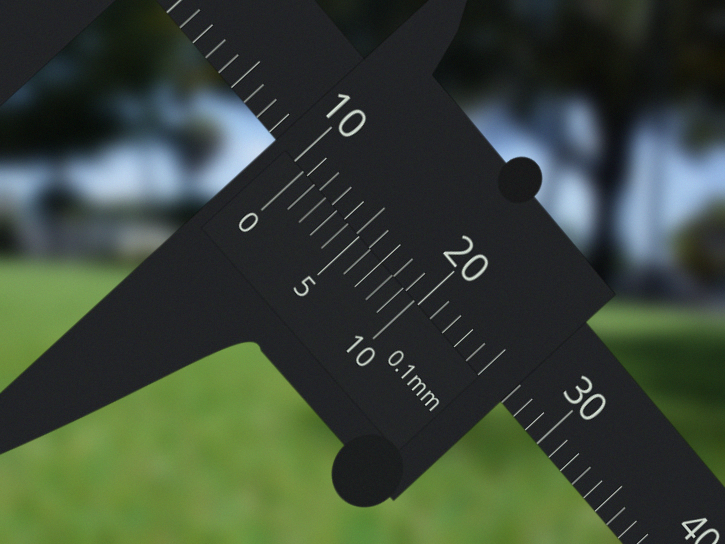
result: 10.7 mm
